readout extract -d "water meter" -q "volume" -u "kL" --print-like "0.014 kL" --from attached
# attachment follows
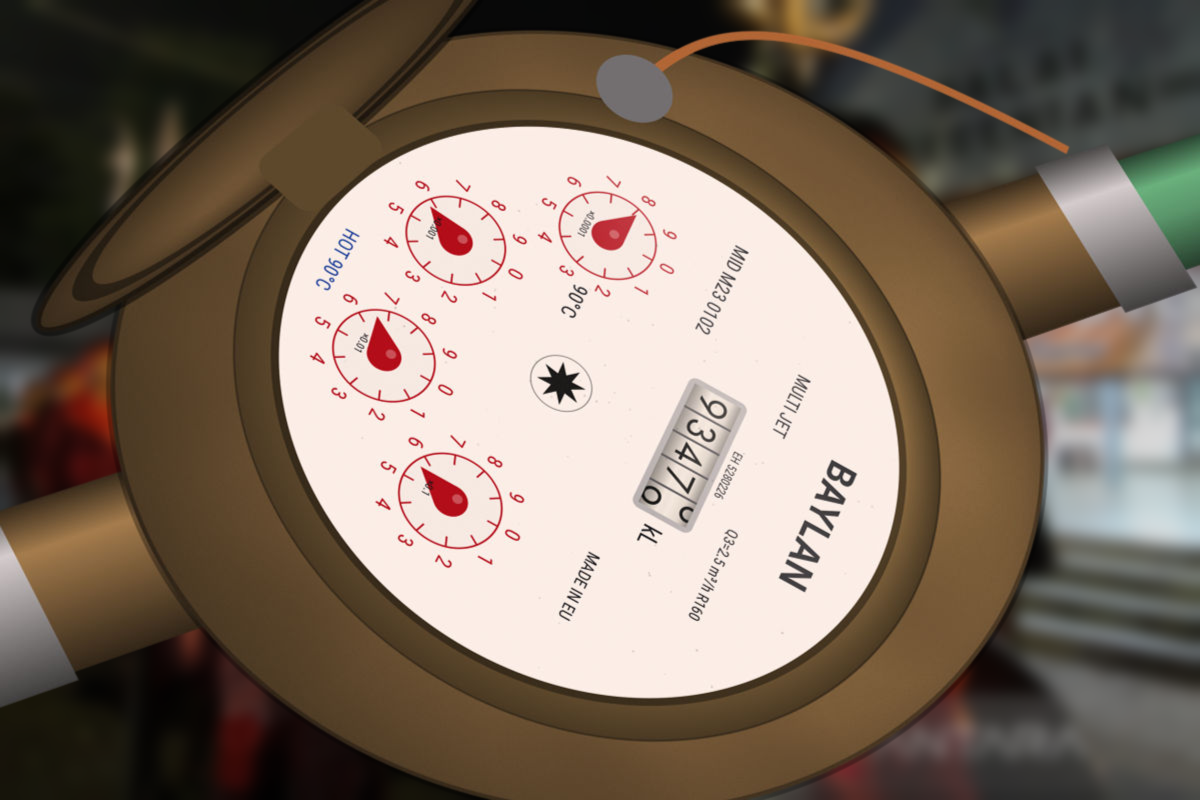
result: 93478.5658 kL
